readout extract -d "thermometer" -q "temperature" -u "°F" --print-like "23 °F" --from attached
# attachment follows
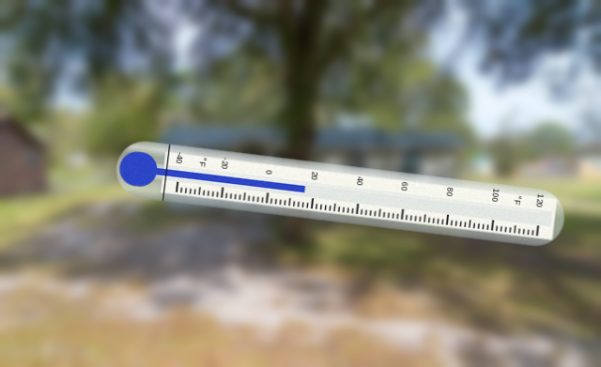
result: 16 °F
